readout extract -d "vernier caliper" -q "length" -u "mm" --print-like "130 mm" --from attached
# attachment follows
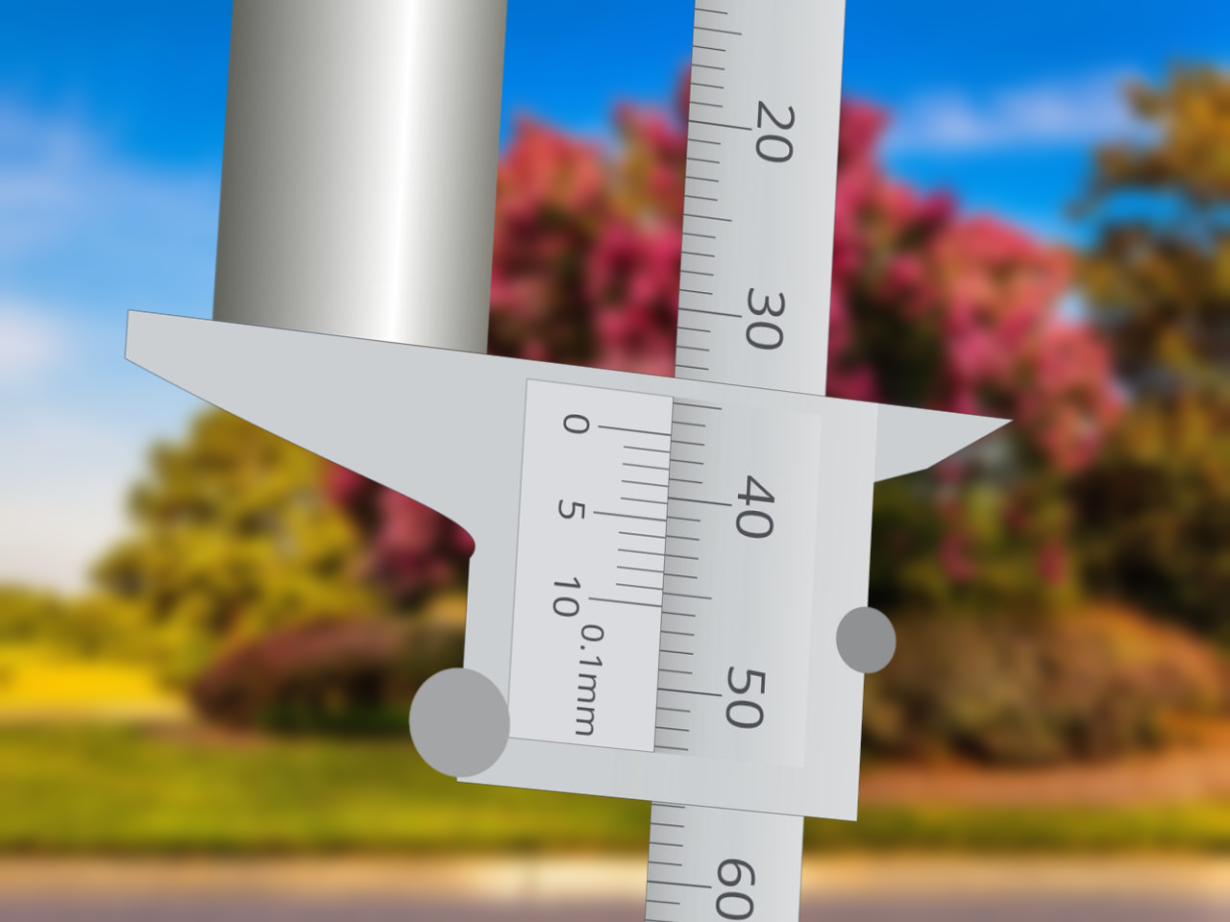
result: 36.7 mm
